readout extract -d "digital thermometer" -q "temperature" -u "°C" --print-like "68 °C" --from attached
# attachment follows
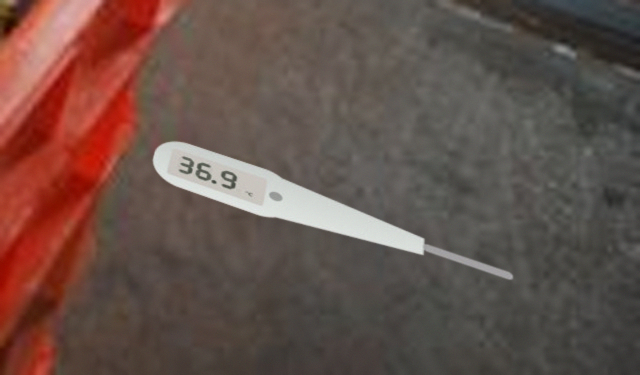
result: 36.9 °C
